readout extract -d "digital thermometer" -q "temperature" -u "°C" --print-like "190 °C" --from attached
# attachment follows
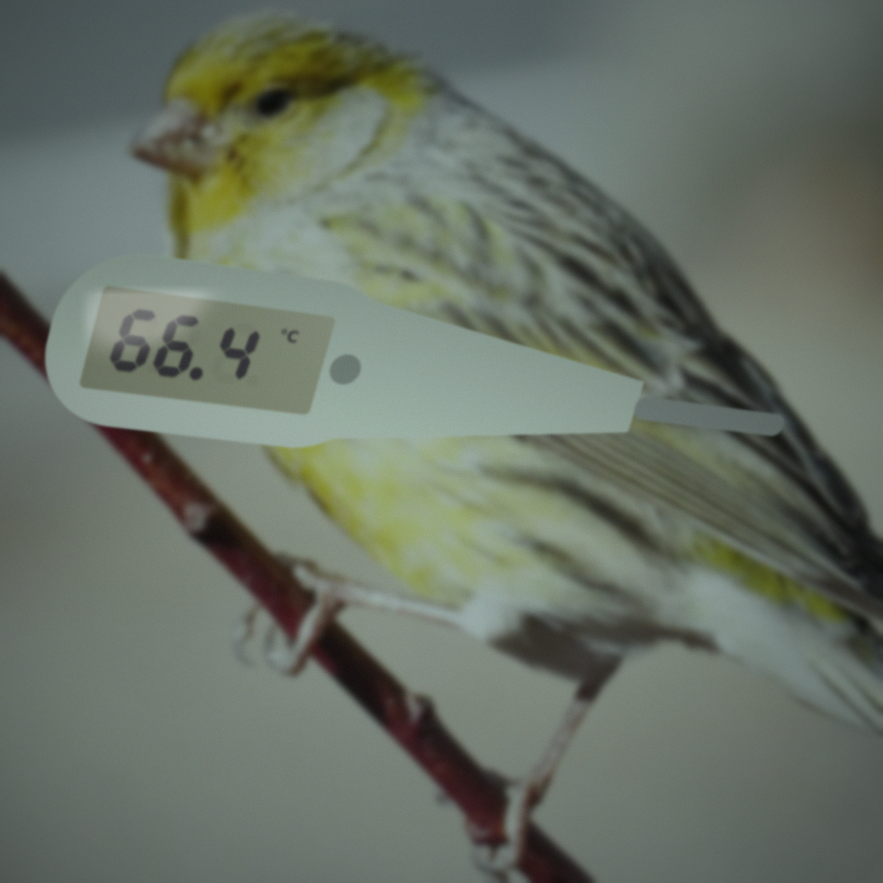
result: 66.4 °C
